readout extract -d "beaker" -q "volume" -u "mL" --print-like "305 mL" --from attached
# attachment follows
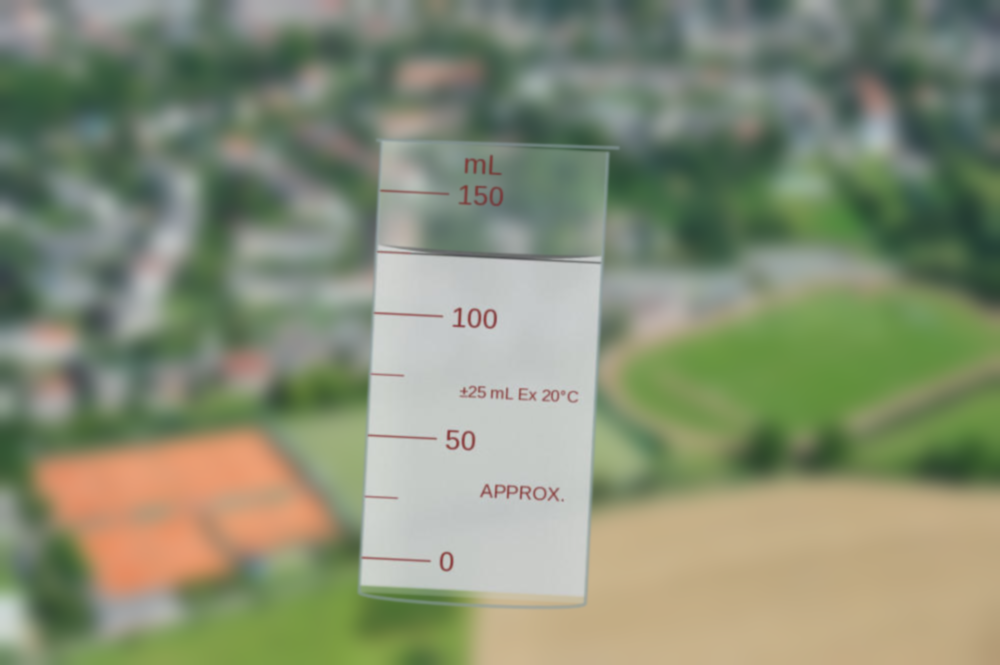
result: 125 mL
